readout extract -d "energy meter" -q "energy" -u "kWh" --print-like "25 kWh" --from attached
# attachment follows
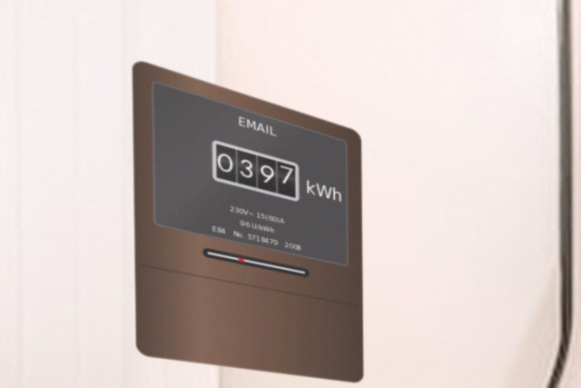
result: 397 kWh
